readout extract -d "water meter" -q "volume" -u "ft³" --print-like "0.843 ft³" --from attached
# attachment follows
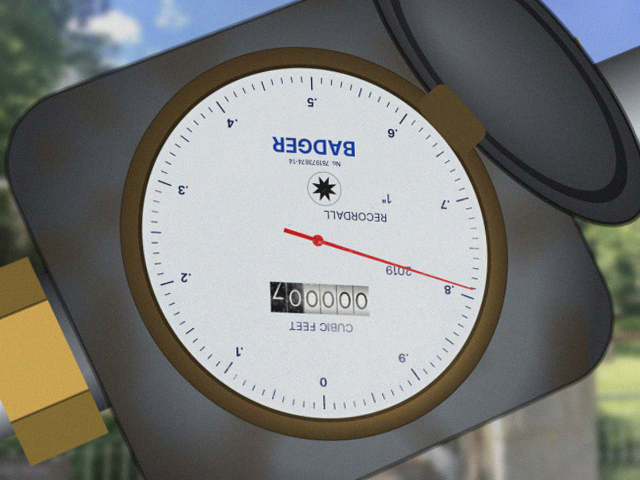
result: 6.79 ft³
